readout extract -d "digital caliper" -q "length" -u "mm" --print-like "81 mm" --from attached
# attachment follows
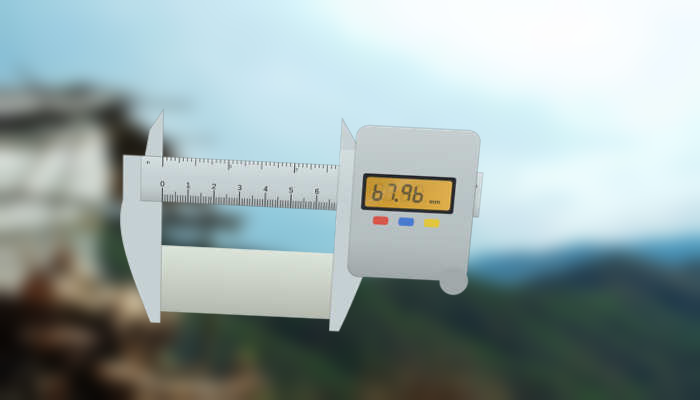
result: 67.96 mm
